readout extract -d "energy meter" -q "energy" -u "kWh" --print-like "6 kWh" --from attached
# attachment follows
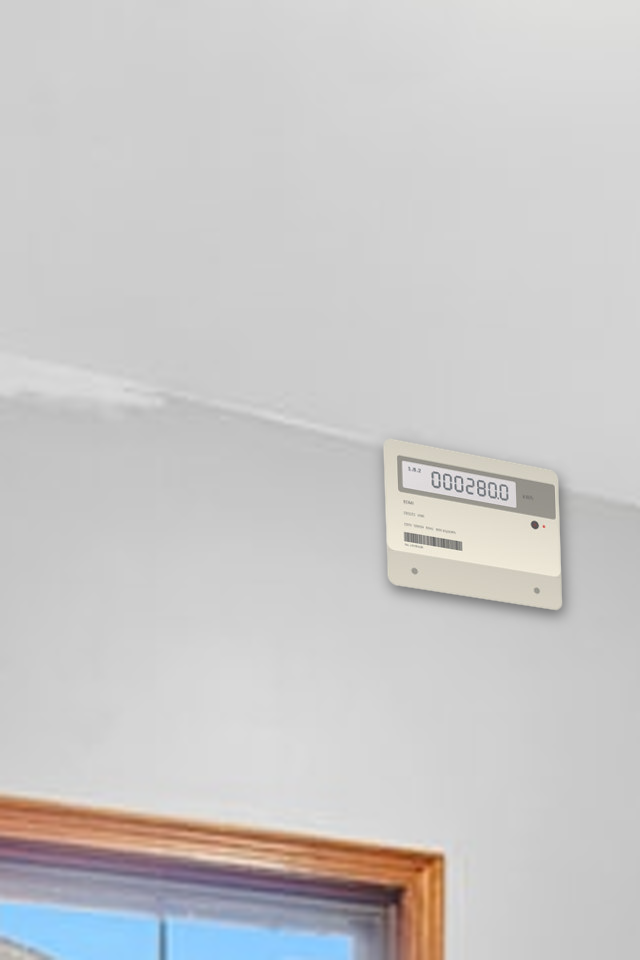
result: 280.0 kWh
